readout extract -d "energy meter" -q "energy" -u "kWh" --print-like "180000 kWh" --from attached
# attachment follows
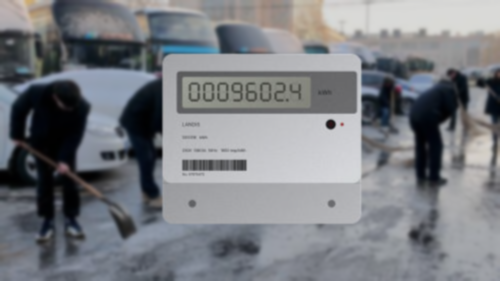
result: 9602.4 kWh
